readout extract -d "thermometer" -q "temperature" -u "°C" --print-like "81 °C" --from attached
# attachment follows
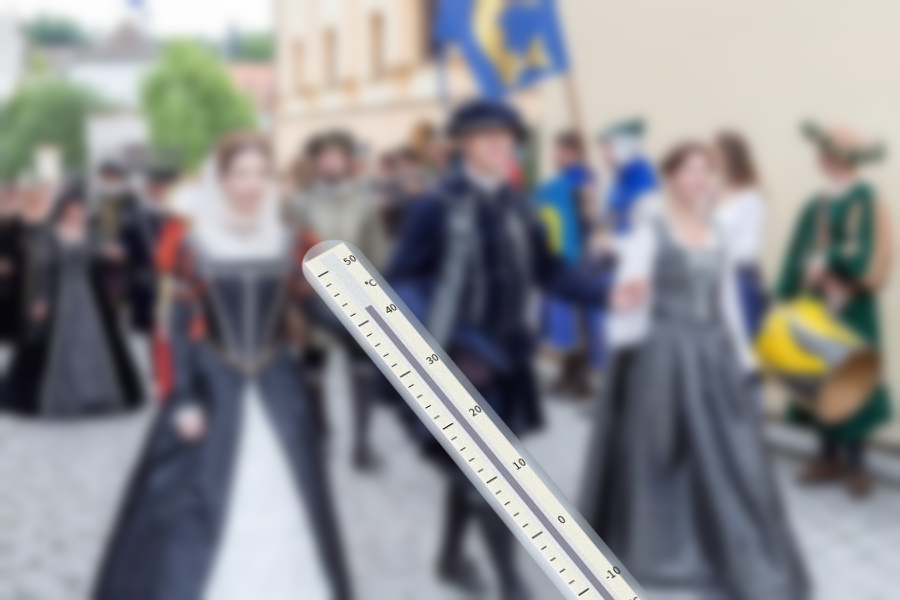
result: 42 °C
